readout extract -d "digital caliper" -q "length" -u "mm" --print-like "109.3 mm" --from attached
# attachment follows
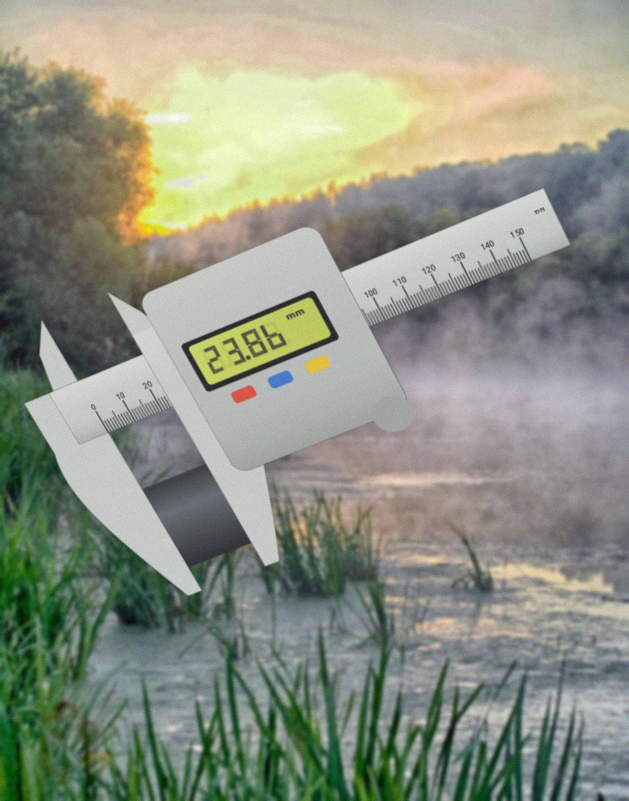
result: 23.86 mm
